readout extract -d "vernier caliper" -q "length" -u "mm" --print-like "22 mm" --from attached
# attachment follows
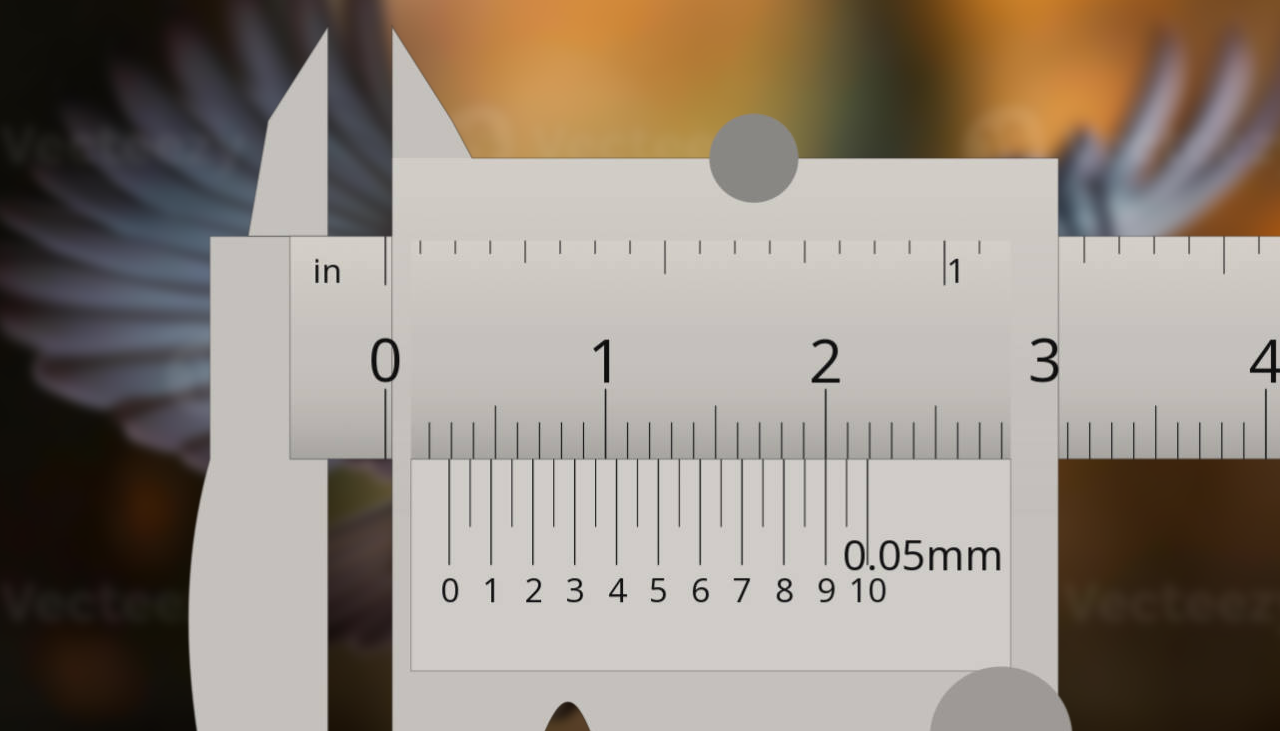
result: 2.9 mm
